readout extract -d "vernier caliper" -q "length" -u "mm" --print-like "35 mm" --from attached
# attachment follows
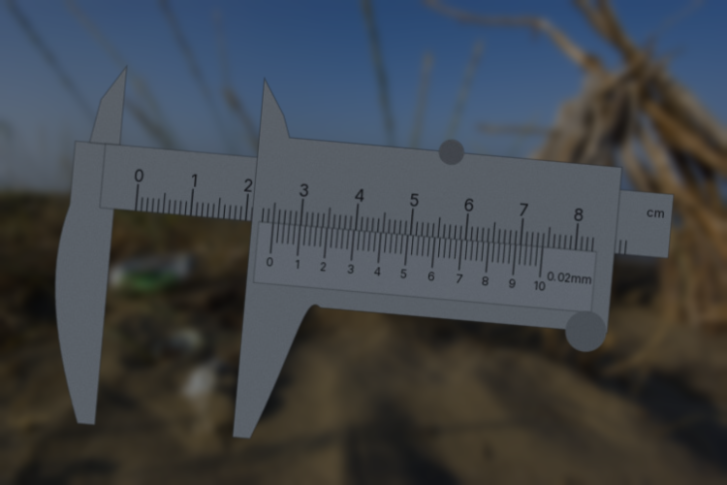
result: 25.0 mm
